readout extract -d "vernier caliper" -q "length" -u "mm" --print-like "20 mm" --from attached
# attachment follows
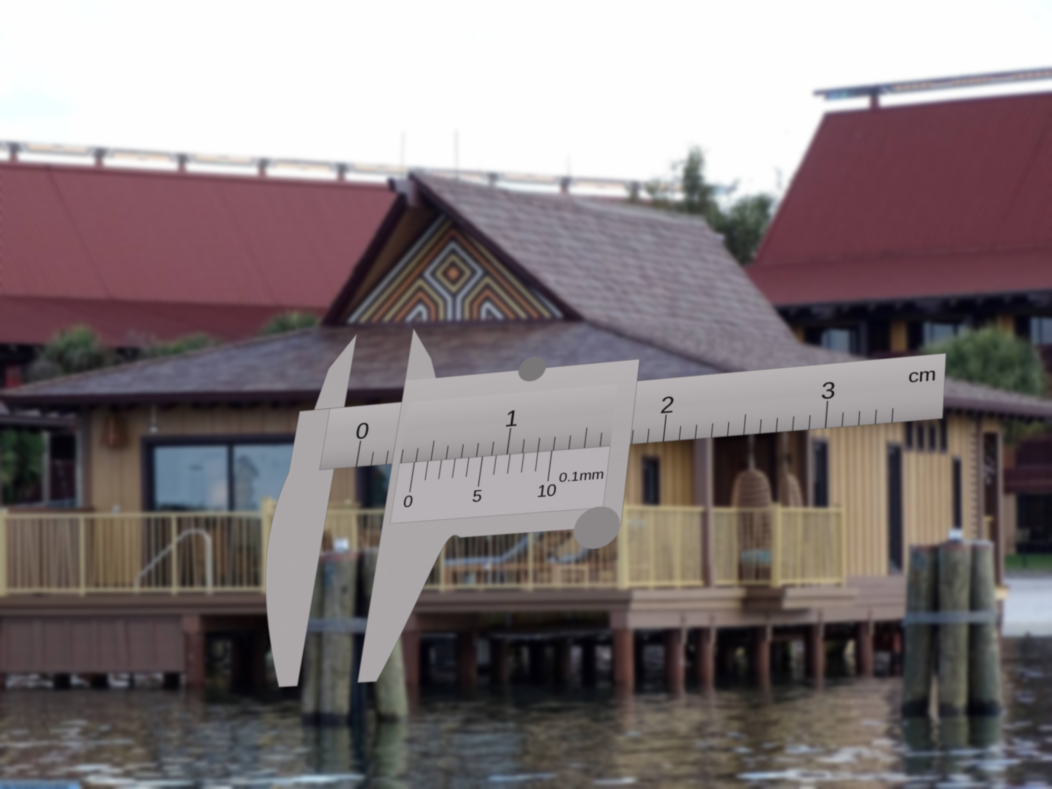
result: 3.9 mm
